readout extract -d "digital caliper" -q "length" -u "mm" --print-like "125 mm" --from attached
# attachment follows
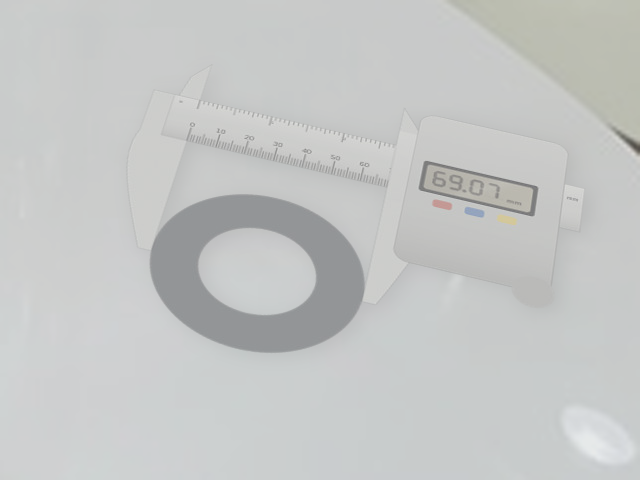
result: 69.07 mm
